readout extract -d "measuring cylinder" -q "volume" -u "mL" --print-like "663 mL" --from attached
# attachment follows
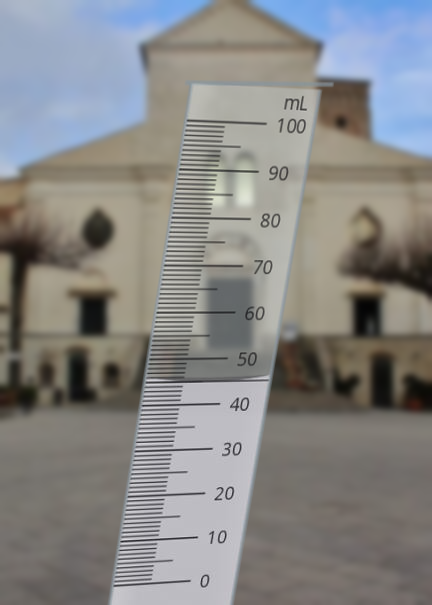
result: 45 mL
